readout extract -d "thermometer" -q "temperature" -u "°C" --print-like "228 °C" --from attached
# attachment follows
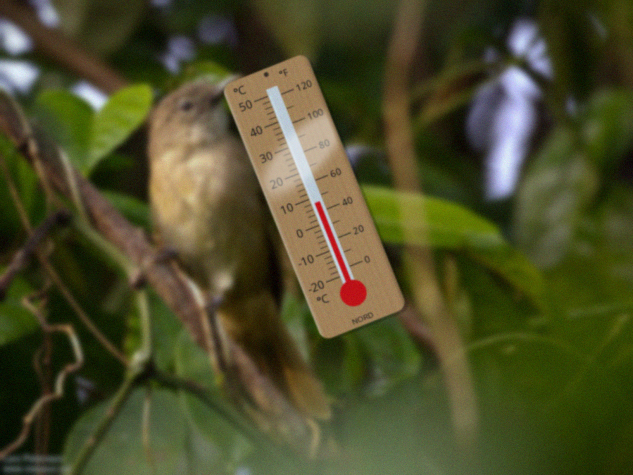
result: 8 °C
